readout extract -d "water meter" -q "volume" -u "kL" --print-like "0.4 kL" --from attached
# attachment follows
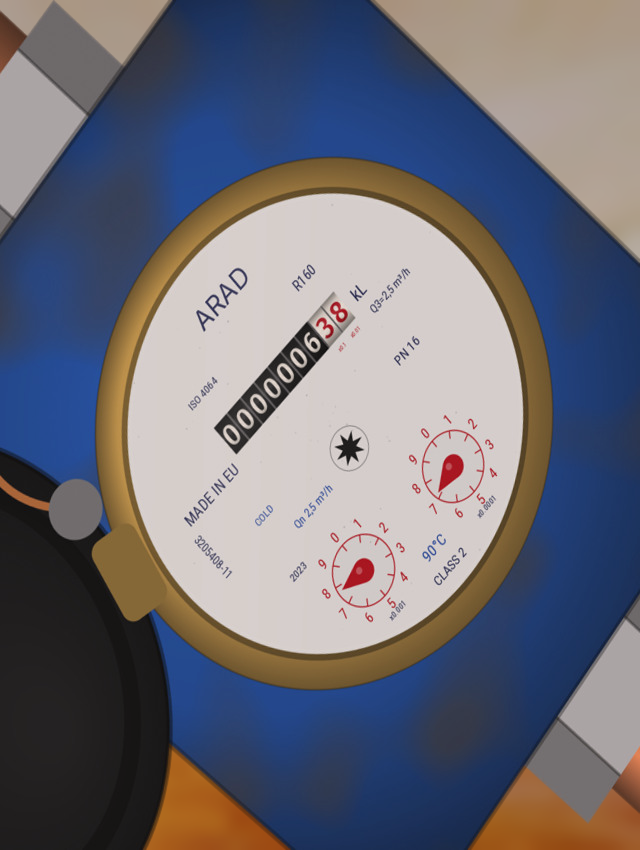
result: 6.3877 kL
